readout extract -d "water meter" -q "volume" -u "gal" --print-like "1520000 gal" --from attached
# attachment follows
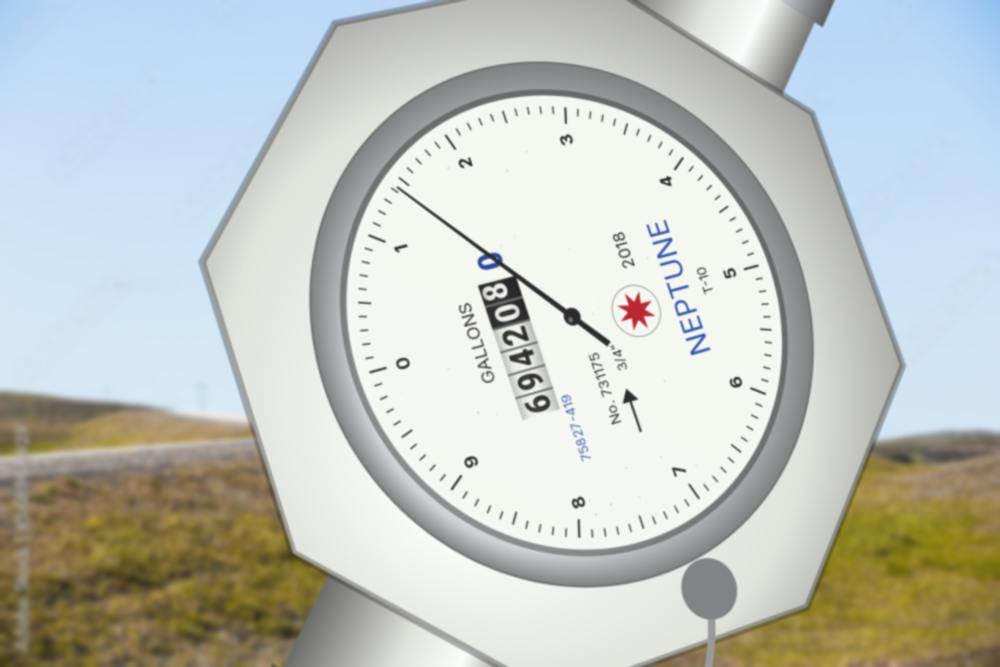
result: 6942081.4 gal
